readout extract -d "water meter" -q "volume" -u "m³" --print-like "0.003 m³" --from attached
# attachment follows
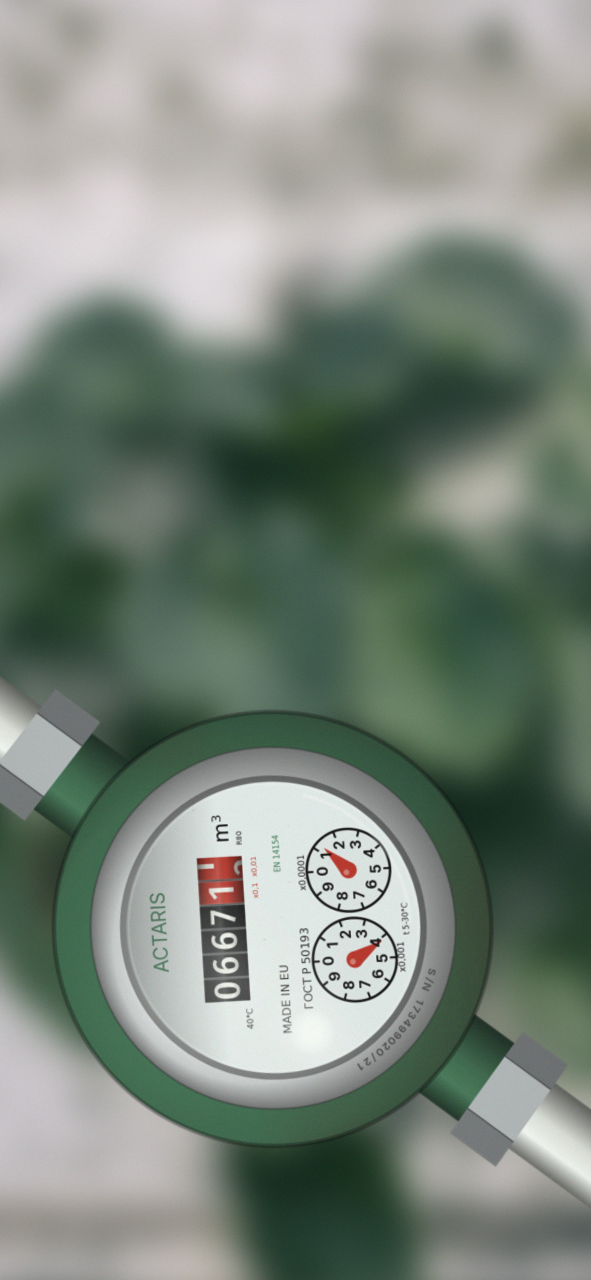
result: 667.1141 m³
